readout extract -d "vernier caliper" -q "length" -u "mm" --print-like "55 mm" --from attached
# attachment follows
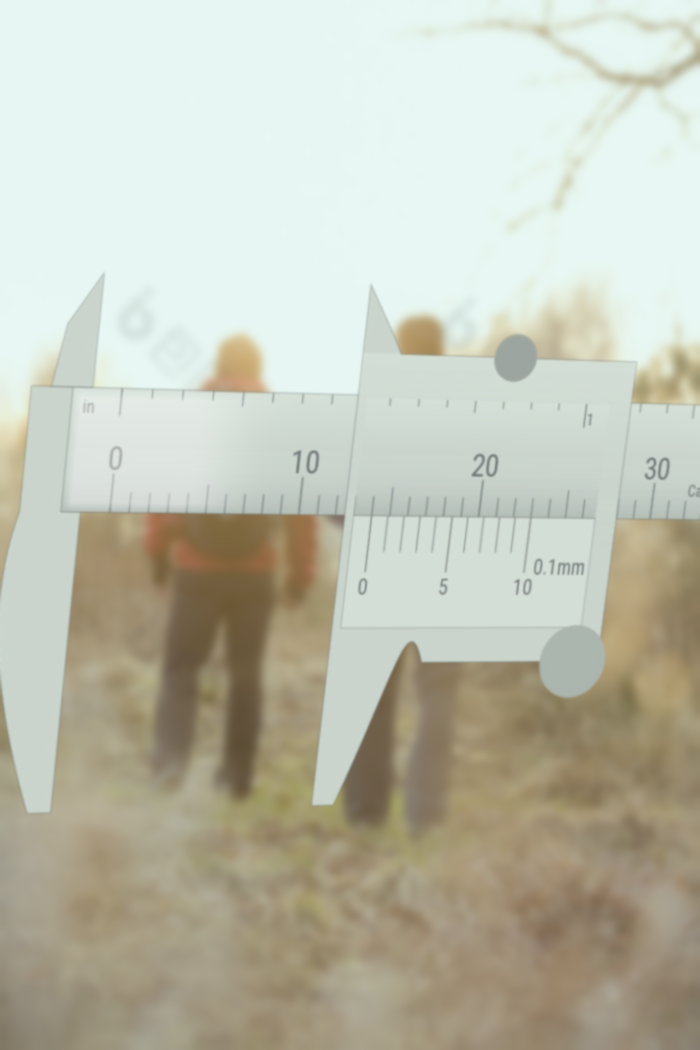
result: 14.0 mm
